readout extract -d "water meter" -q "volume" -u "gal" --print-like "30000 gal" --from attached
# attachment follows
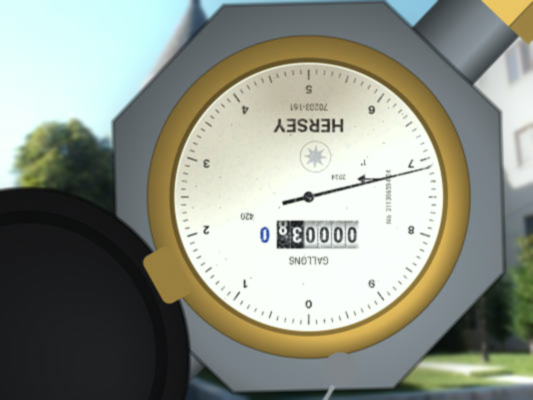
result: 377.1 gal
